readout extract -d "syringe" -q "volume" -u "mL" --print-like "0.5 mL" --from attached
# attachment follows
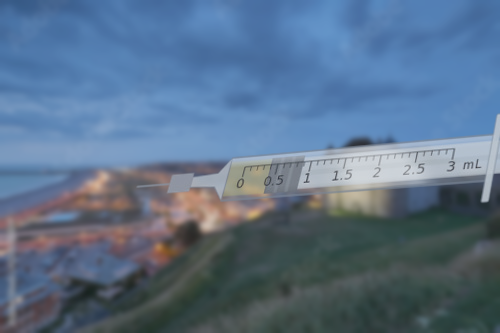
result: 0.4 mL
